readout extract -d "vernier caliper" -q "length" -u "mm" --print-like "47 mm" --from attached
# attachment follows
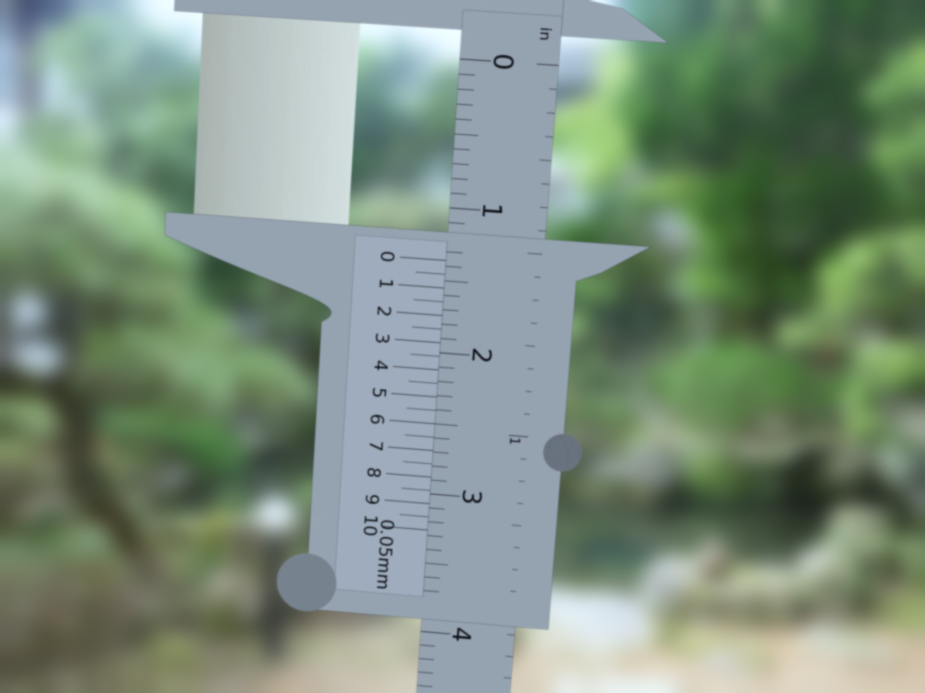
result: 13.6 mm
